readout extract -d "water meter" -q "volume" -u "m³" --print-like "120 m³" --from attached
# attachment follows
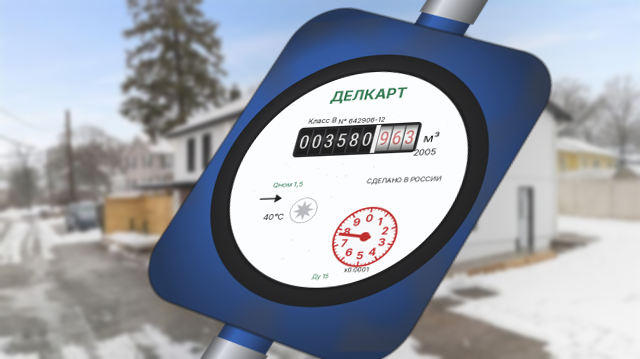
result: 3580.9637 m³
